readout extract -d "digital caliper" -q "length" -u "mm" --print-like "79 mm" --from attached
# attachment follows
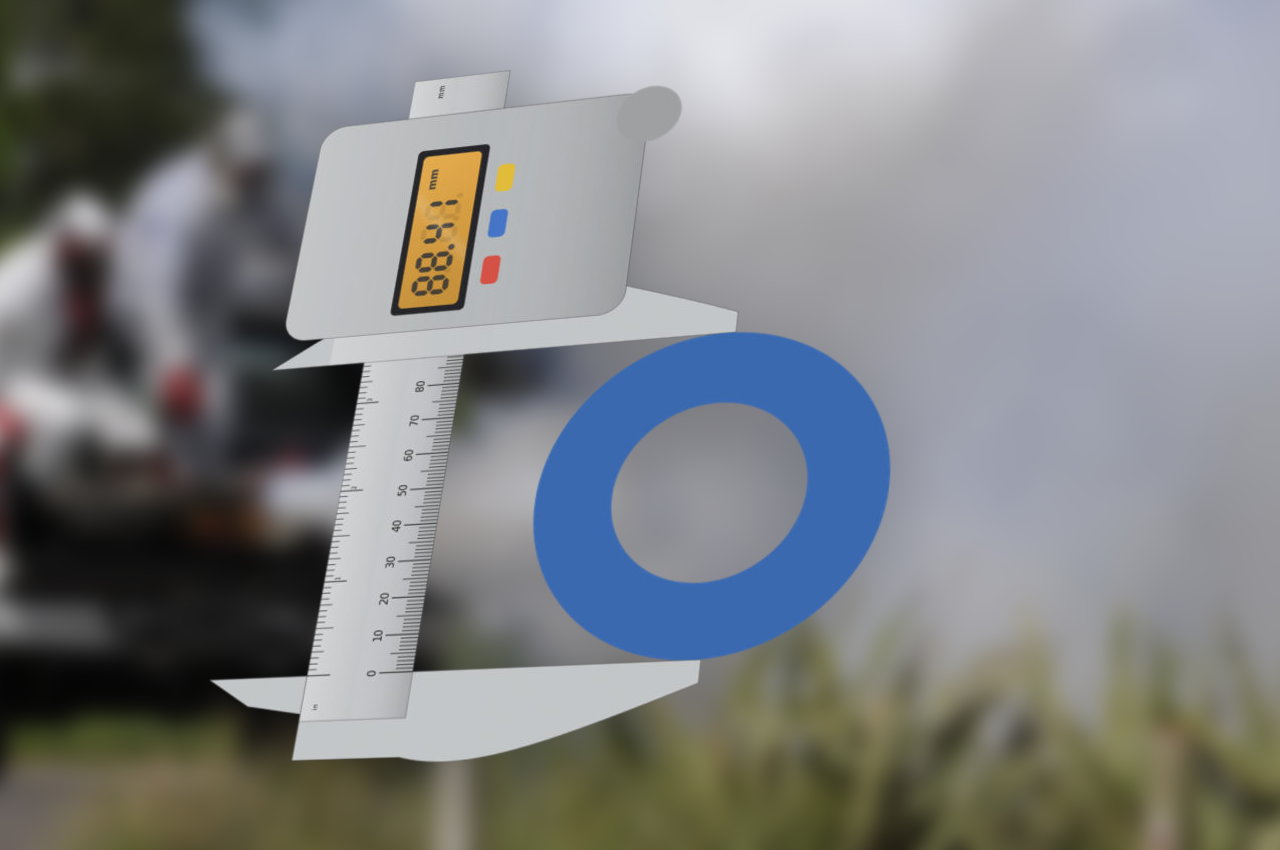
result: 88.41 mm
